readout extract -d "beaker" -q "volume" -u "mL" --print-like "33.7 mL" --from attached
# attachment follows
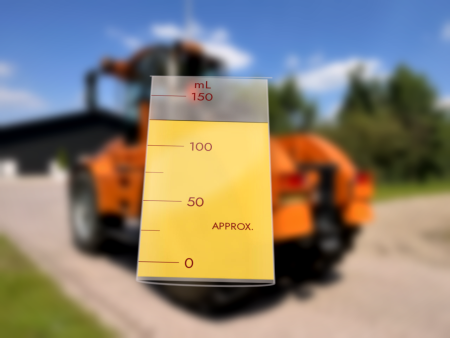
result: 125 mL
